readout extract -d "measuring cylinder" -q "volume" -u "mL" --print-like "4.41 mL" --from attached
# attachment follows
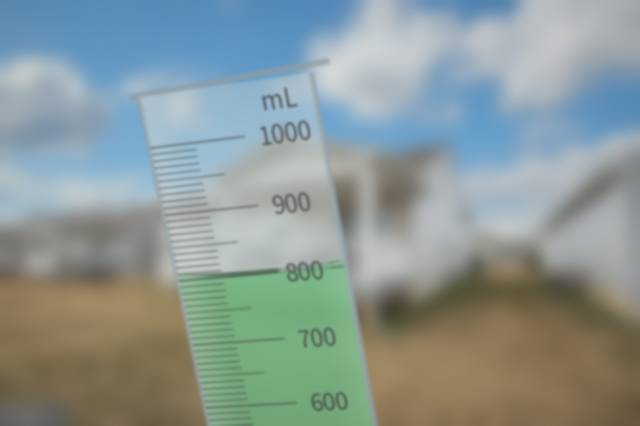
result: 800 mL
